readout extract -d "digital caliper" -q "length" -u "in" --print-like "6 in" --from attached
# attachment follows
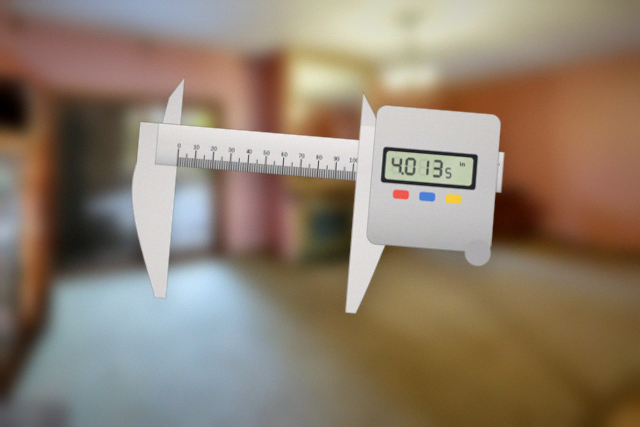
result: 4.0135 in
